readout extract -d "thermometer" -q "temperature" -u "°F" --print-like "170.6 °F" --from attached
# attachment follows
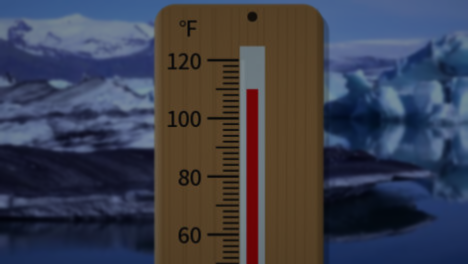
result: 110 °F
